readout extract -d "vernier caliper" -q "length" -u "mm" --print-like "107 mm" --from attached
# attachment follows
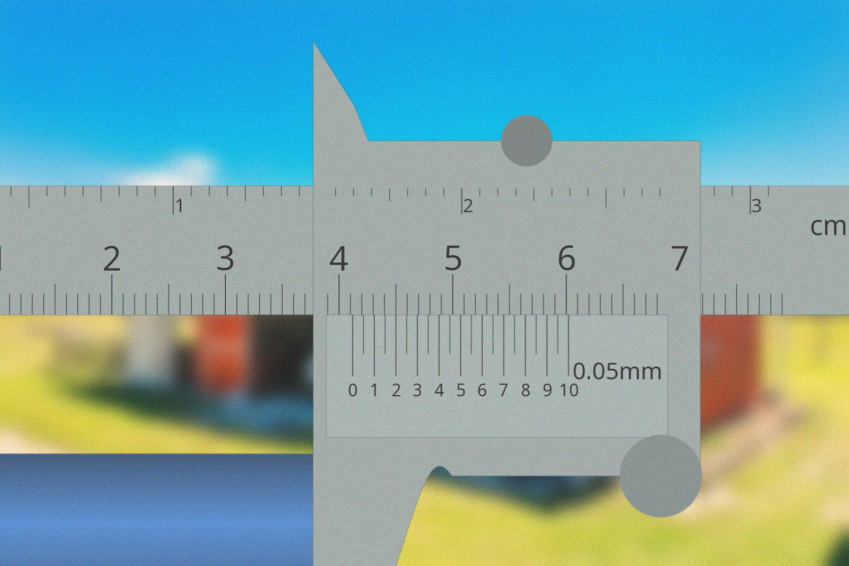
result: 41.2 mm
